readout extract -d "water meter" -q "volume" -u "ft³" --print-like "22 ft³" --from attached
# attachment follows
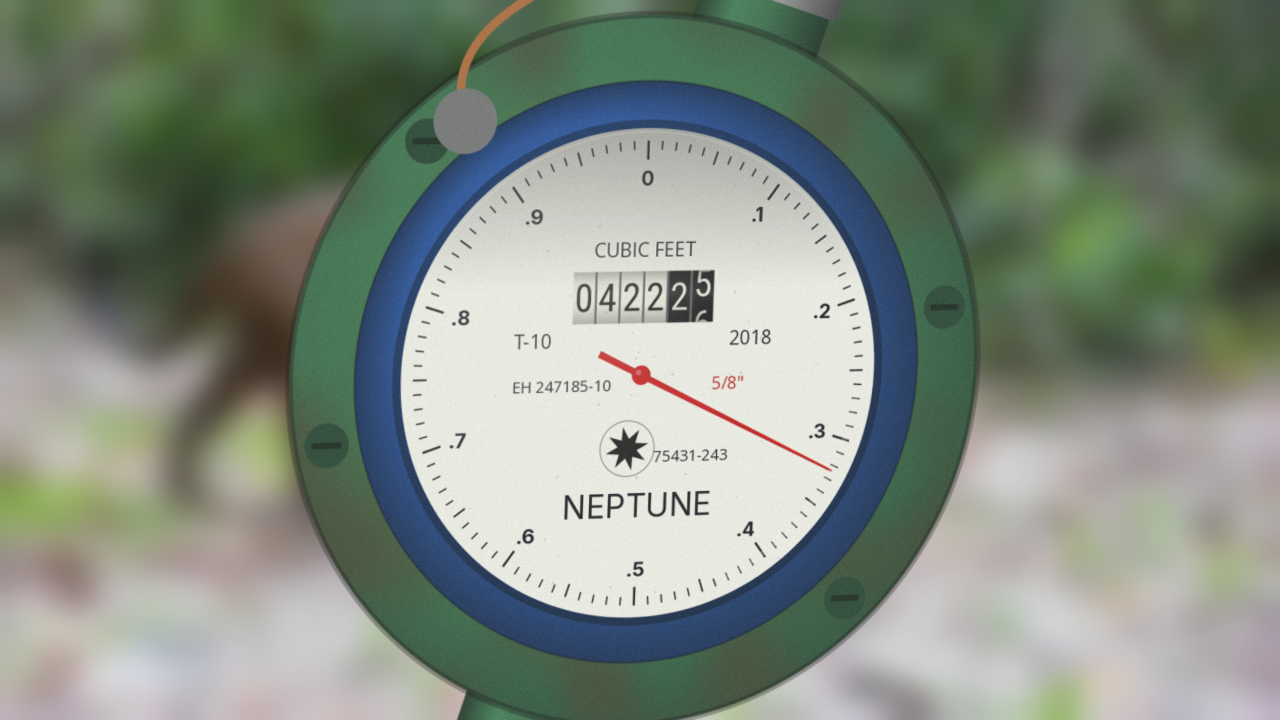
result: 42225.32 ft³
